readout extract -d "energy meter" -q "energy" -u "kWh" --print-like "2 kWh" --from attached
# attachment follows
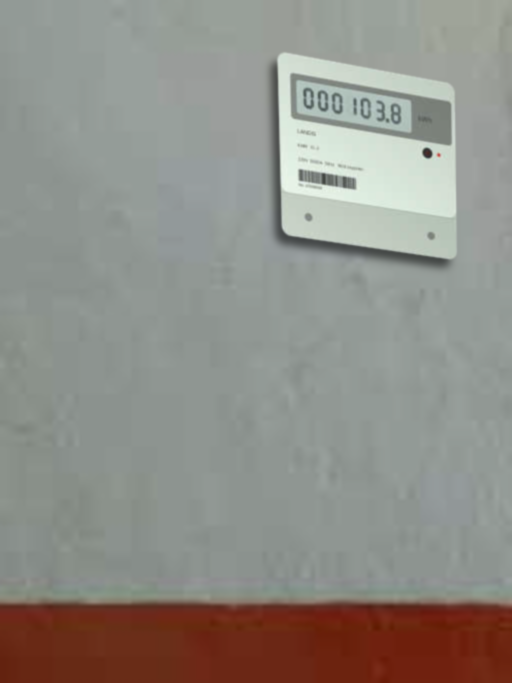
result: 103.8 kWh
